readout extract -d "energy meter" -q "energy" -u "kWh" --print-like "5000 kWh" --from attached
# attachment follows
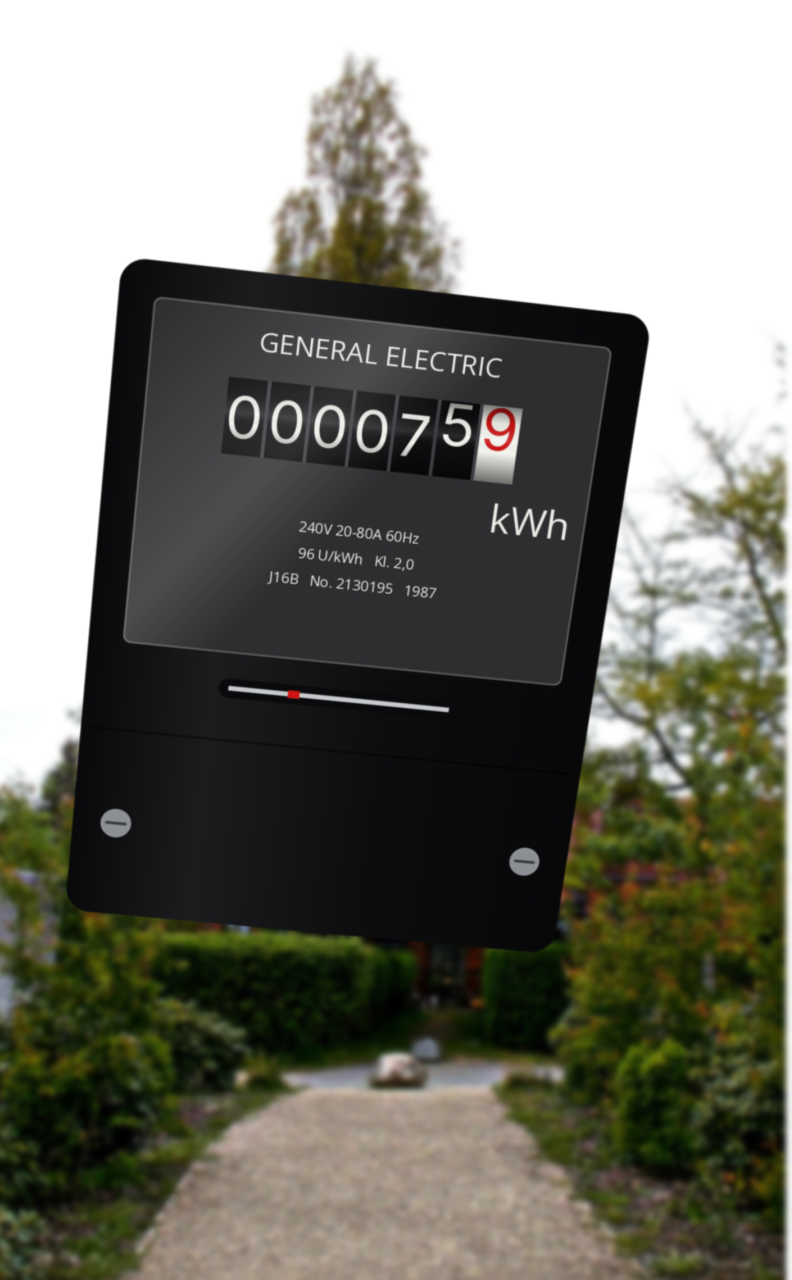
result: 75.9 kWh
